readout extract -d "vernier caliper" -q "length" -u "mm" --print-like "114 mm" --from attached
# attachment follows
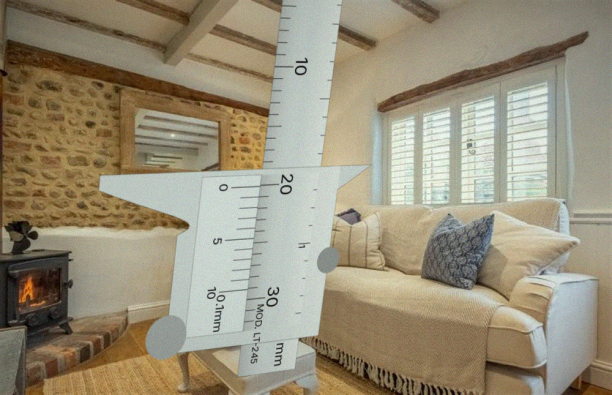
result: 20.1 mm
